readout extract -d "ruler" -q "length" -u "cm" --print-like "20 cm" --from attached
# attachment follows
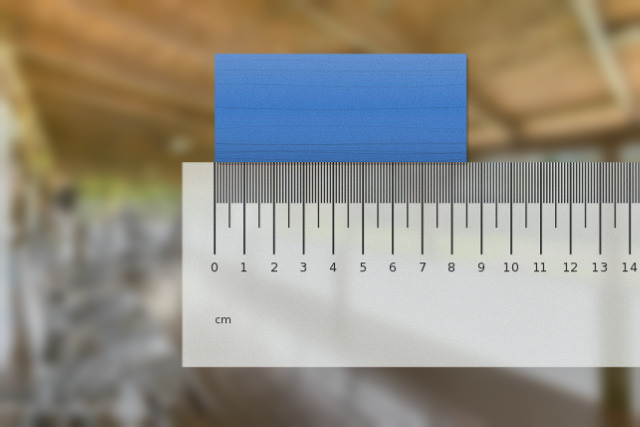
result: 8.5 cm
